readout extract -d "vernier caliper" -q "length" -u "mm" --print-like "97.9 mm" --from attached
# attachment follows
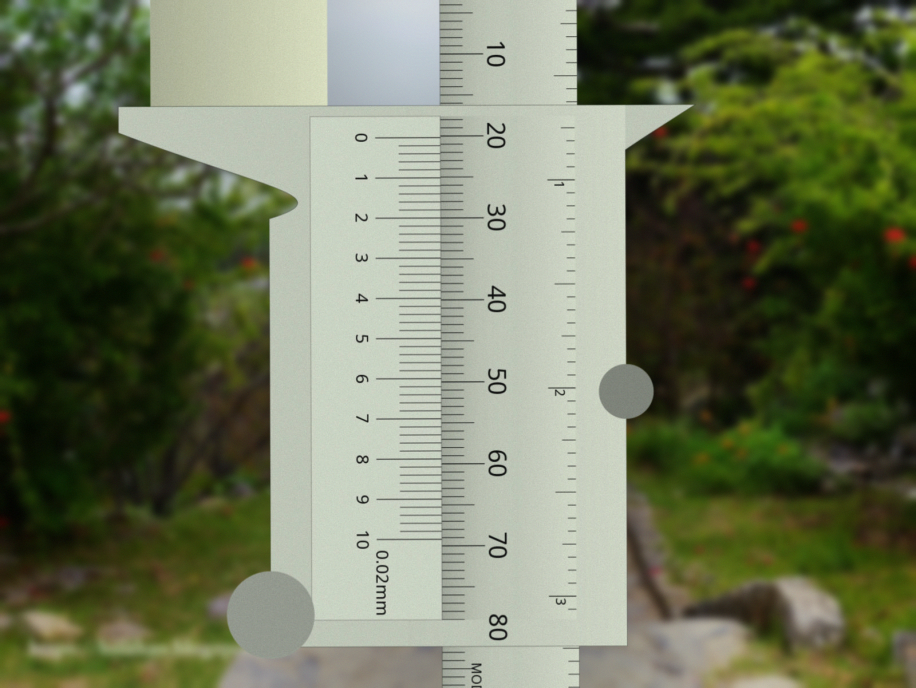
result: 20.2 mm
